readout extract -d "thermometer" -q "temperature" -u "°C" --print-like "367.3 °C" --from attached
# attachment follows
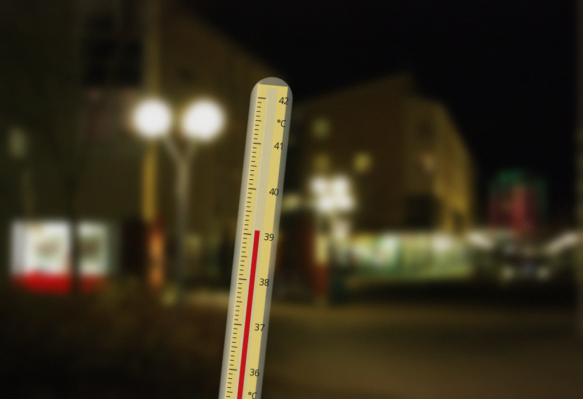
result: 39.1 °C
